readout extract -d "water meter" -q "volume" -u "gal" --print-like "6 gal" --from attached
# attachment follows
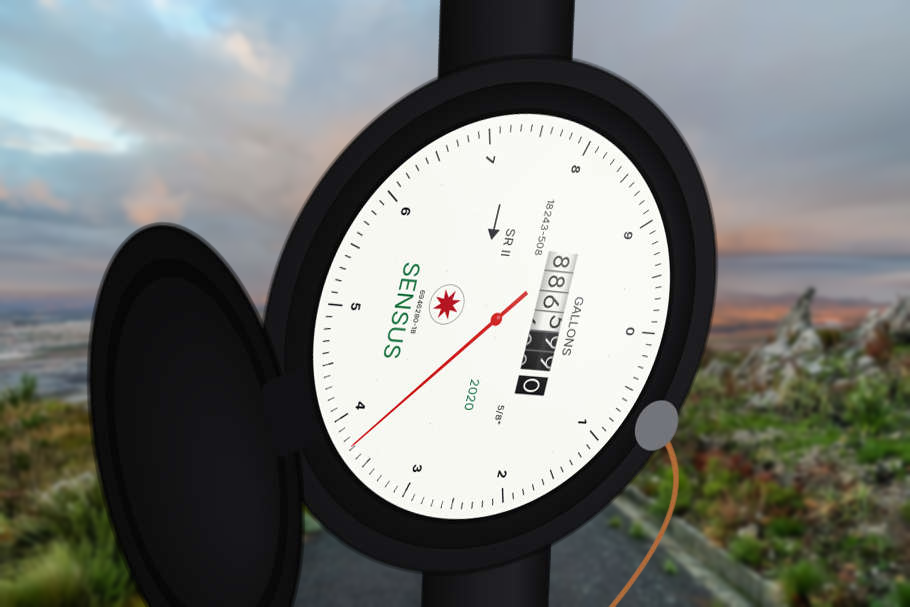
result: 8865993.7 gal
